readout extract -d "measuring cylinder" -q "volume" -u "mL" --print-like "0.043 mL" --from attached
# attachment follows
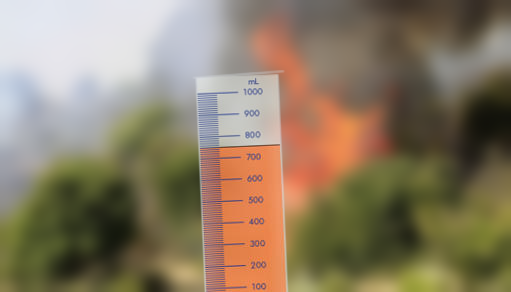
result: 750 mL
